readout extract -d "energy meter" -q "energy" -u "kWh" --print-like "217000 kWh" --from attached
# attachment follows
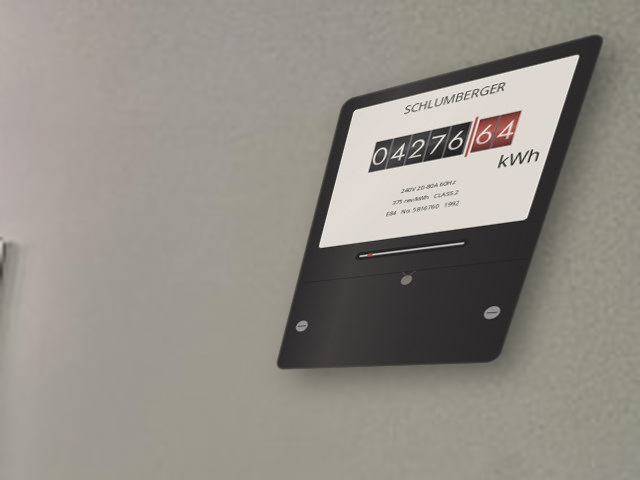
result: 4276.64 kWh
